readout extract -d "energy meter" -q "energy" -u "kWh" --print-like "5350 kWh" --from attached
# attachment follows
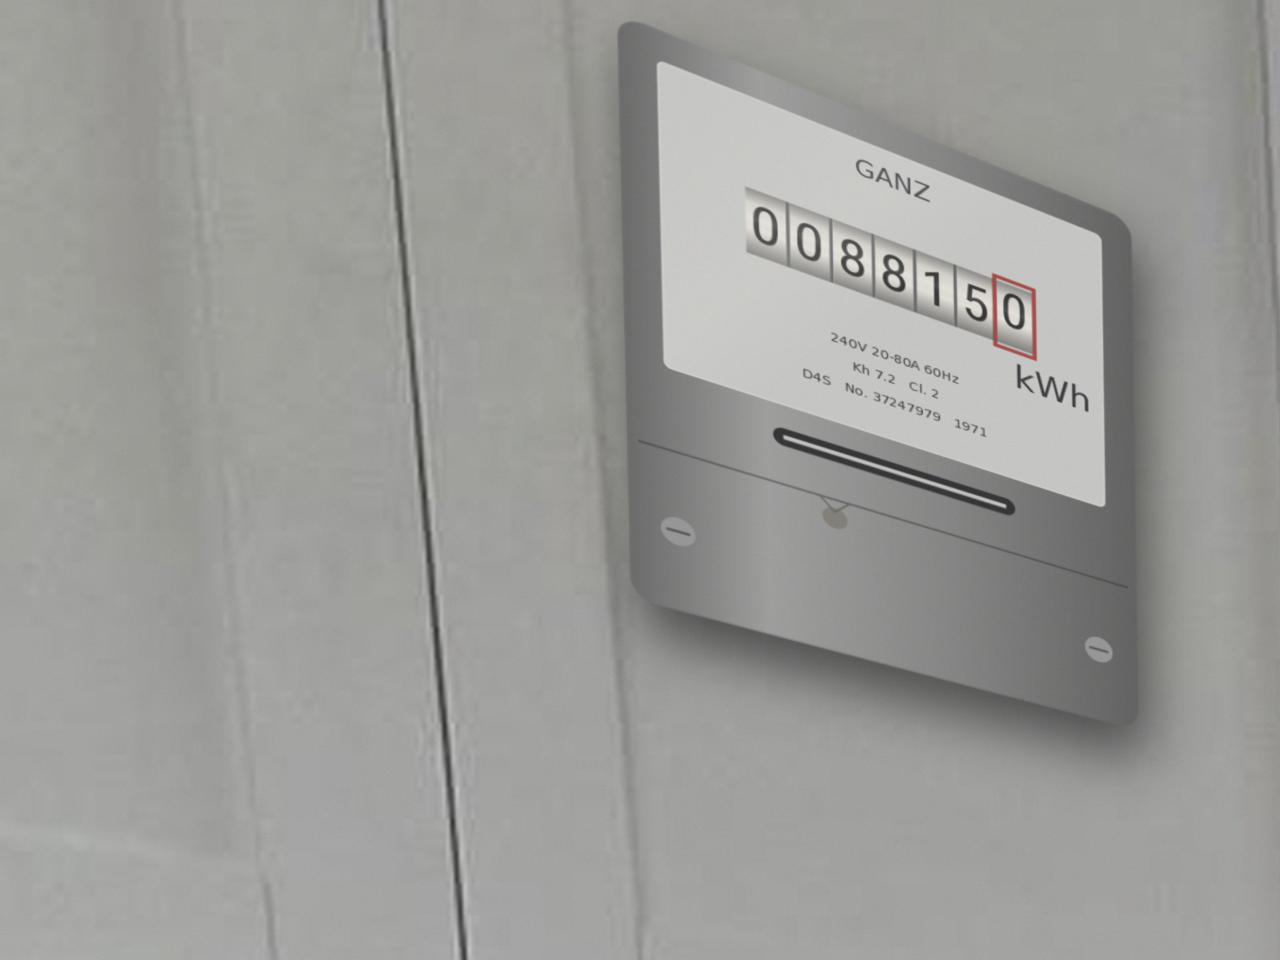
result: 8815.0 kWh
